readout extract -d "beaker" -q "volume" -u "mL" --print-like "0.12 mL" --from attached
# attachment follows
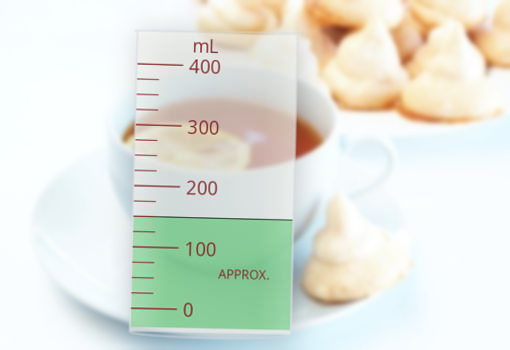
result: 150 mL
